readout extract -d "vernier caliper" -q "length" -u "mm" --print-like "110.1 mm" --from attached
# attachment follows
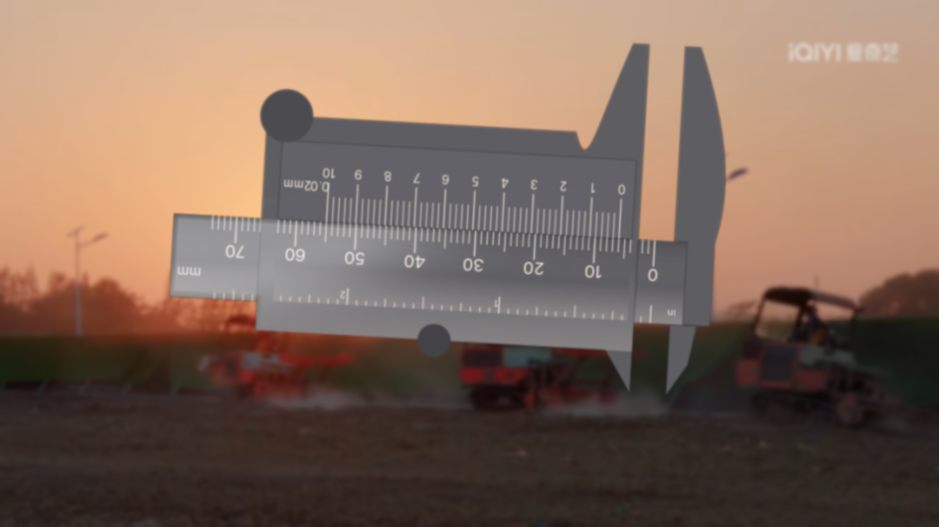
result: 6.0 mm
